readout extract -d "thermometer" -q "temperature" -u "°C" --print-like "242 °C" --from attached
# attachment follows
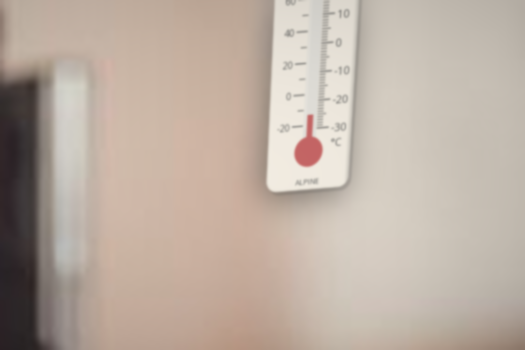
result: -25 °C
